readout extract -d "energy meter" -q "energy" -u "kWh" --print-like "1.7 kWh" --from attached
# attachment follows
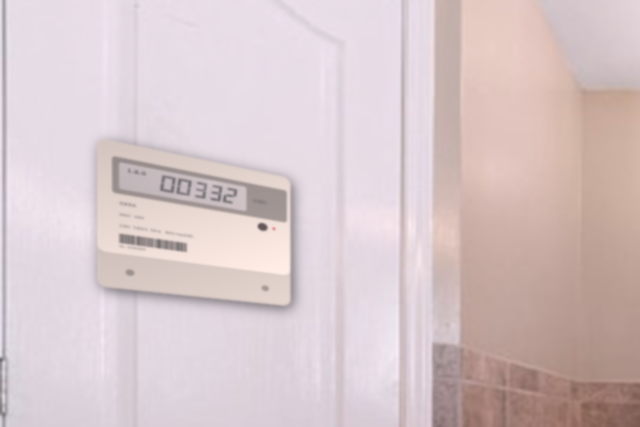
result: 332 kWh
